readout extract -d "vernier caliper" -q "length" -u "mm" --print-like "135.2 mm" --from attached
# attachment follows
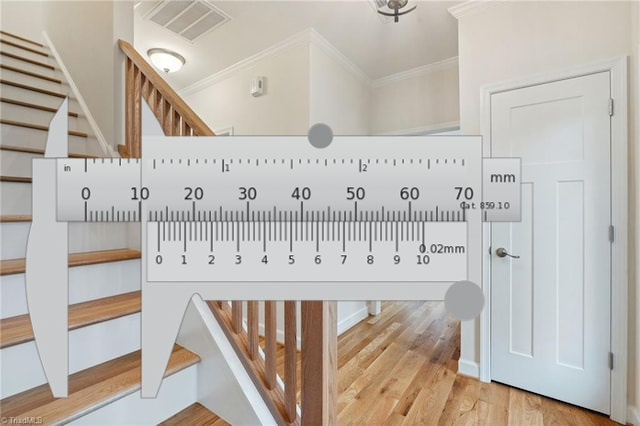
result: 13.5 mm
